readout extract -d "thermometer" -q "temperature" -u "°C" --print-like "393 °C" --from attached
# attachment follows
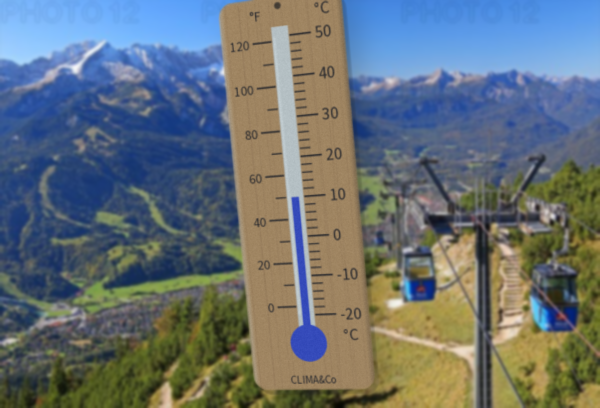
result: 10 °C
